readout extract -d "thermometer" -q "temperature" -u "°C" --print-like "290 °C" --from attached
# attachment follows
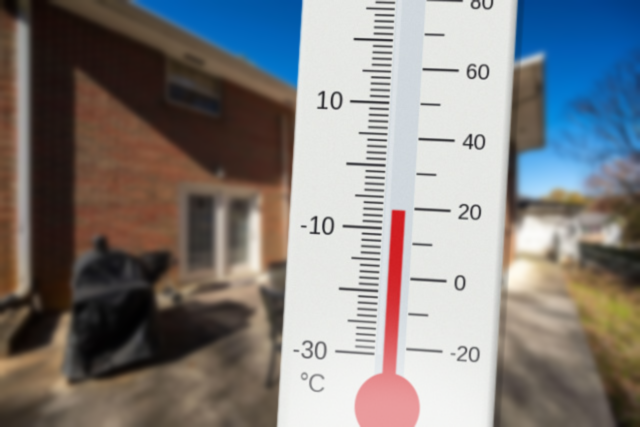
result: -7 °C
